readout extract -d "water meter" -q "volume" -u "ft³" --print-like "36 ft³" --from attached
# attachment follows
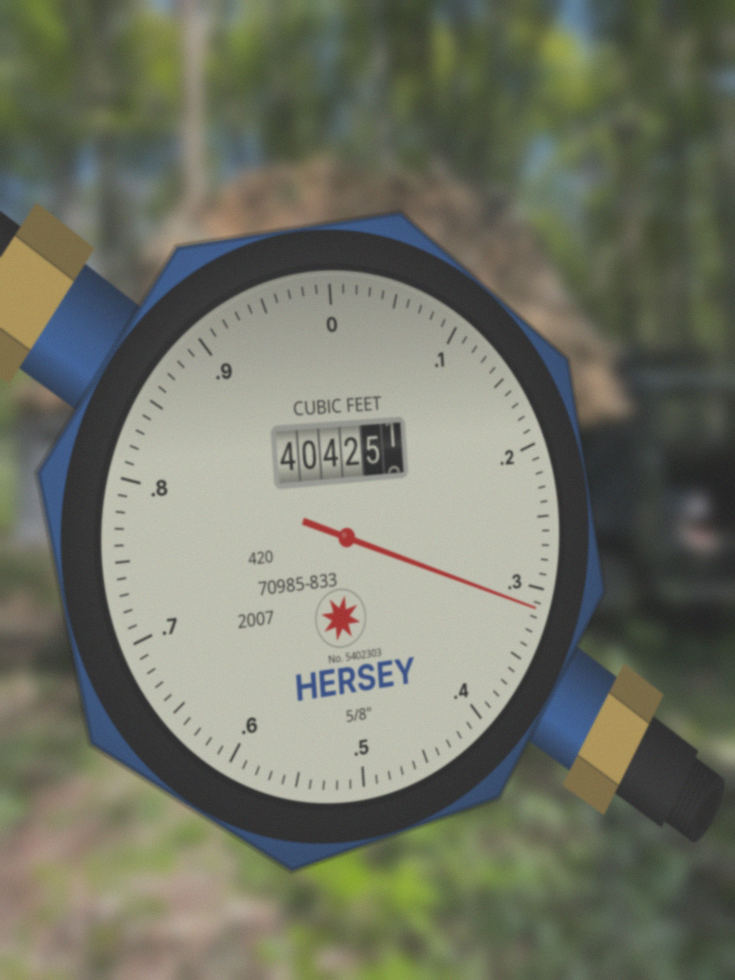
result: 404251.31 ft³
